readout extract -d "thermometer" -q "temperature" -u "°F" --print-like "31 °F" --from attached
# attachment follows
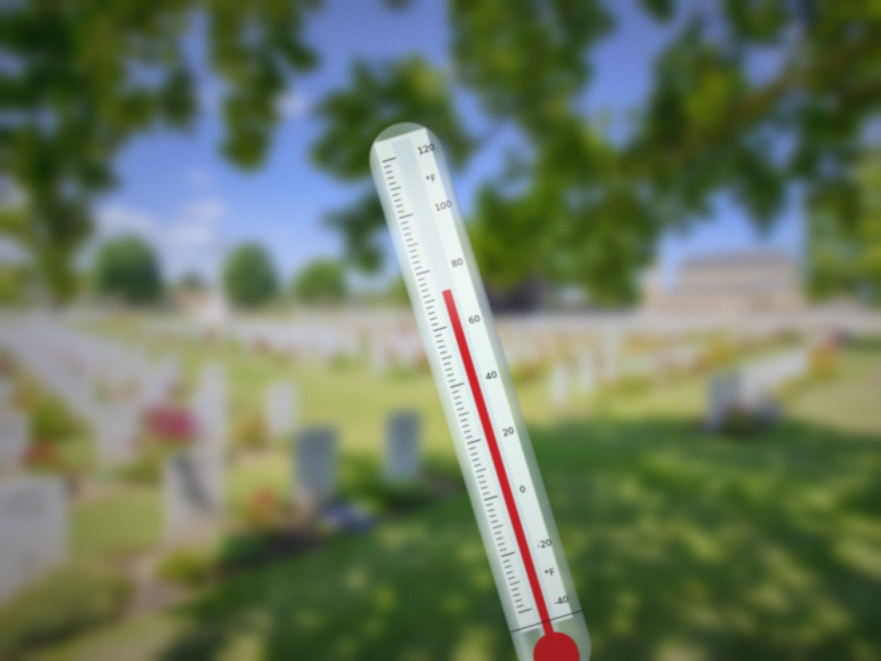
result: 72 °F
